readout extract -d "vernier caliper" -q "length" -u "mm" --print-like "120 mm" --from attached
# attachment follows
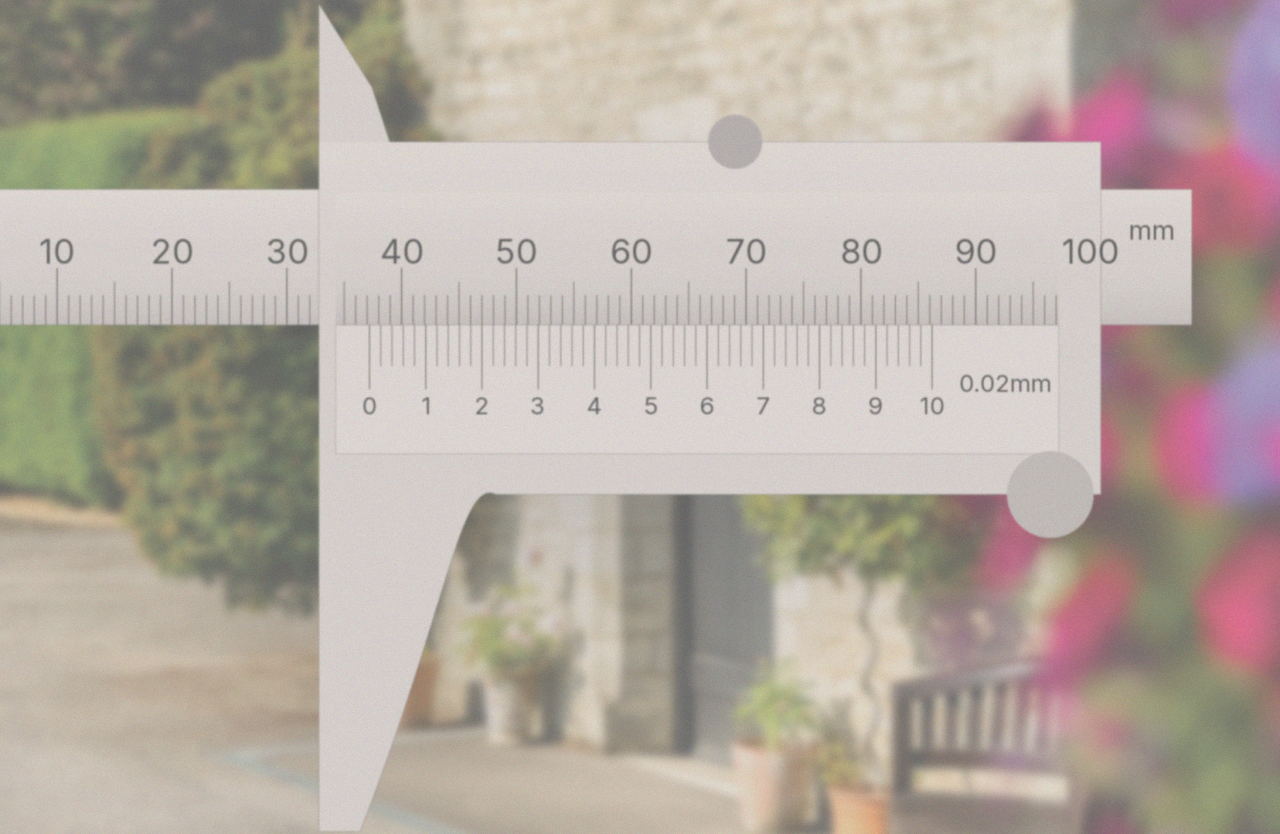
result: 37.2 mm
